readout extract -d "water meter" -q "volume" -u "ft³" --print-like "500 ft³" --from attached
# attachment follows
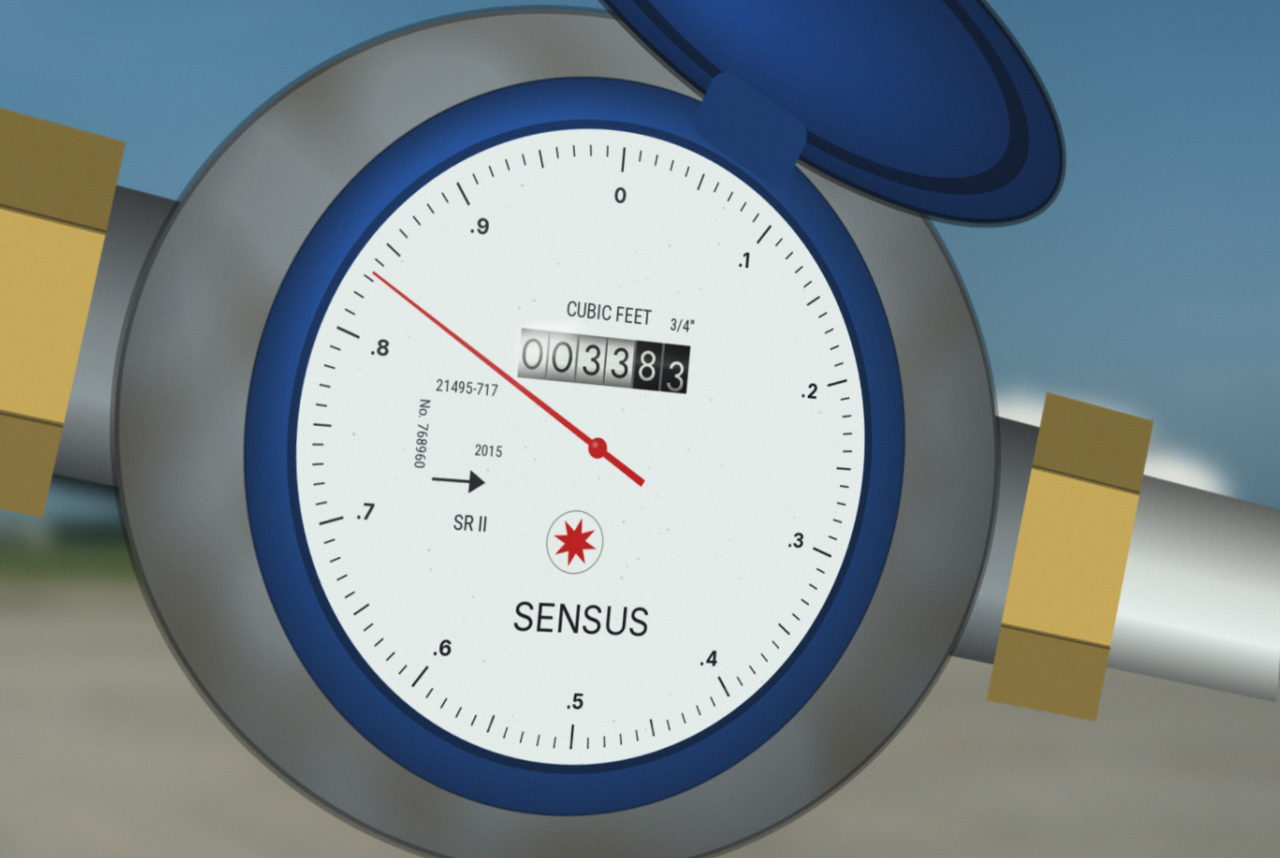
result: 3382.83 ft³
